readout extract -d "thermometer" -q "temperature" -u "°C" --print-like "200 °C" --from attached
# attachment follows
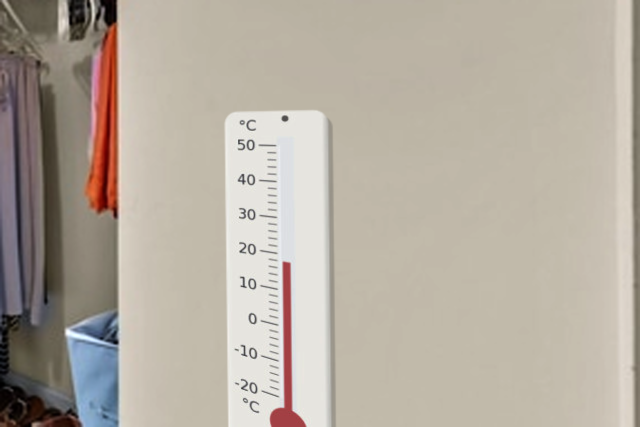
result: 18 °C
